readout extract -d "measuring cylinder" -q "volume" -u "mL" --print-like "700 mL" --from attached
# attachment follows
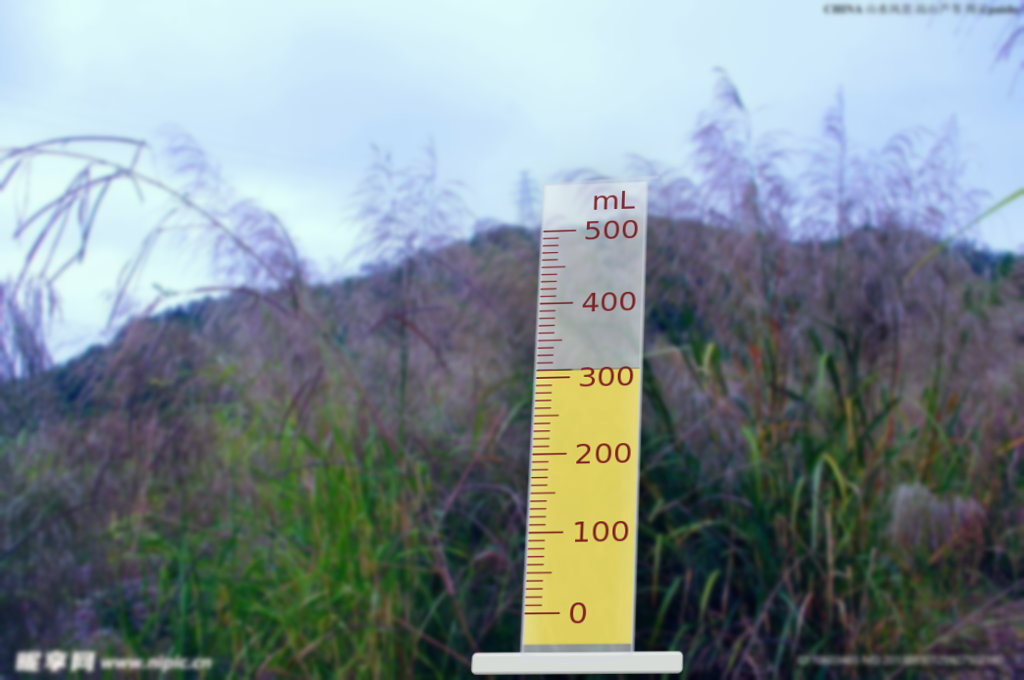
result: 310 mL
